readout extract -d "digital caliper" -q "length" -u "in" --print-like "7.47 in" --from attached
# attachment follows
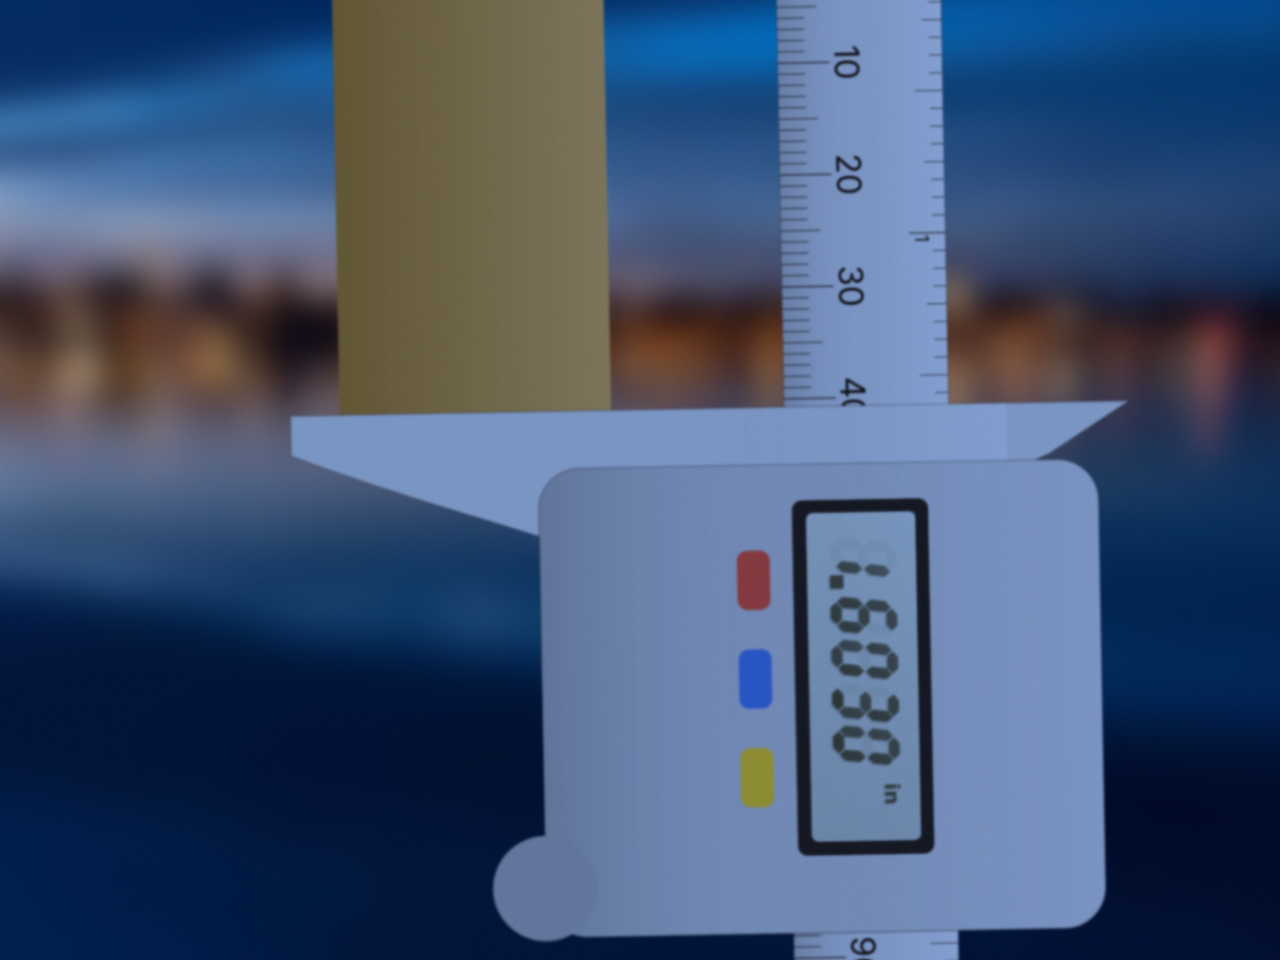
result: 1.6030 in
